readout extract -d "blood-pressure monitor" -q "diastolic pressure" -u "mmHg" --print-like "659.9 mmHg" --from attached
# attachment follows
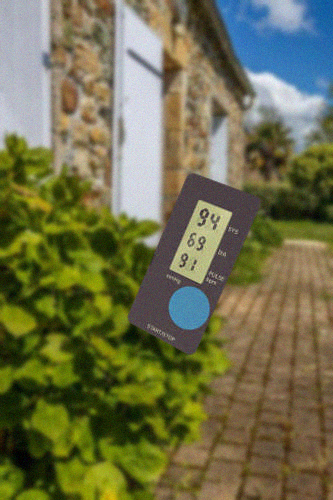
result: 69 mmHg
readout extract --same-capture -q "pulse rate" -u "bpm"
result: 91 bpm
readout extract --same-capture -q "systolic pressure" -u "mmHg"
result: 94 mmHg
